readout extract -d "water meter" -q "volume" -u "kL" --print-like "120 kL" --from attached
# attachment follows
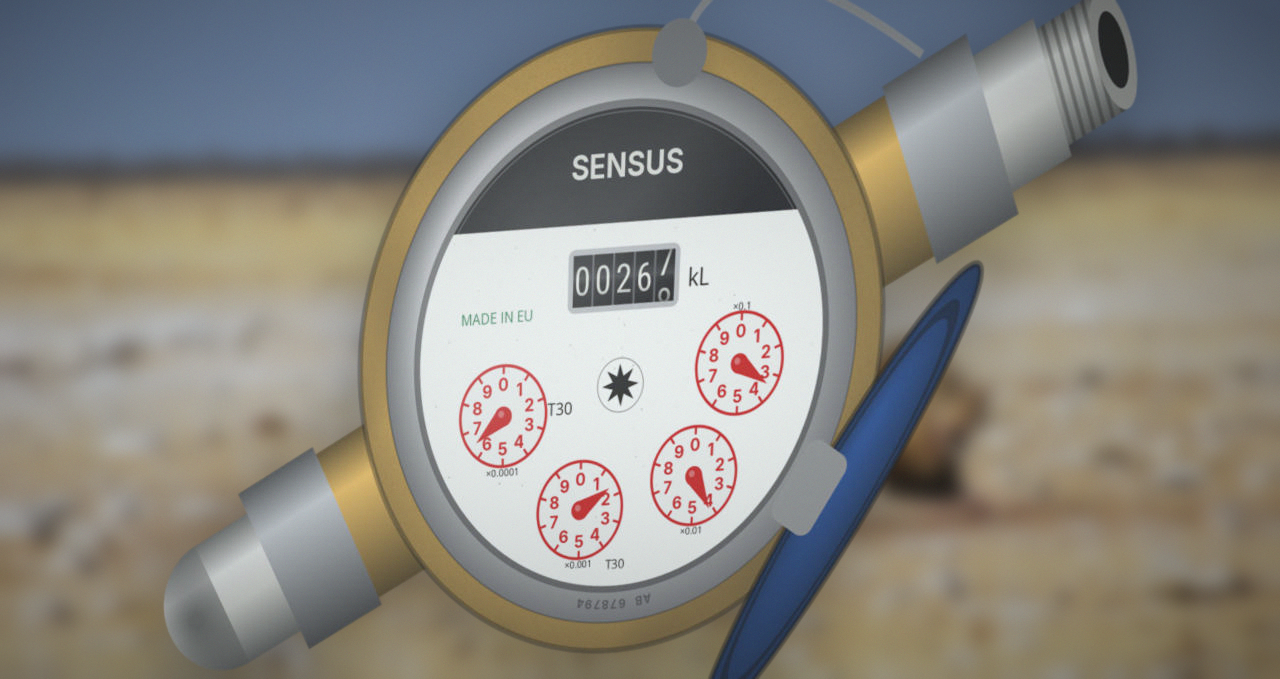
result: 267.3416 kL
